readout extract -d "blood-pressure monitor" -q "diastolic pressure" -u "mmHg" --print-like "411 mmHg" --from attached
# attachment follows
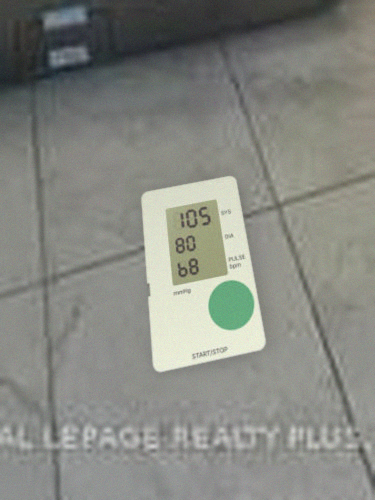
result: 80 mmHg
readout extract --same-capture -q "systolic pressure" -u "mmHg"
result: 105 mmHg
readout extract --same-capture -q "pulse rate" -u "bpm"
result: 68 bpm
